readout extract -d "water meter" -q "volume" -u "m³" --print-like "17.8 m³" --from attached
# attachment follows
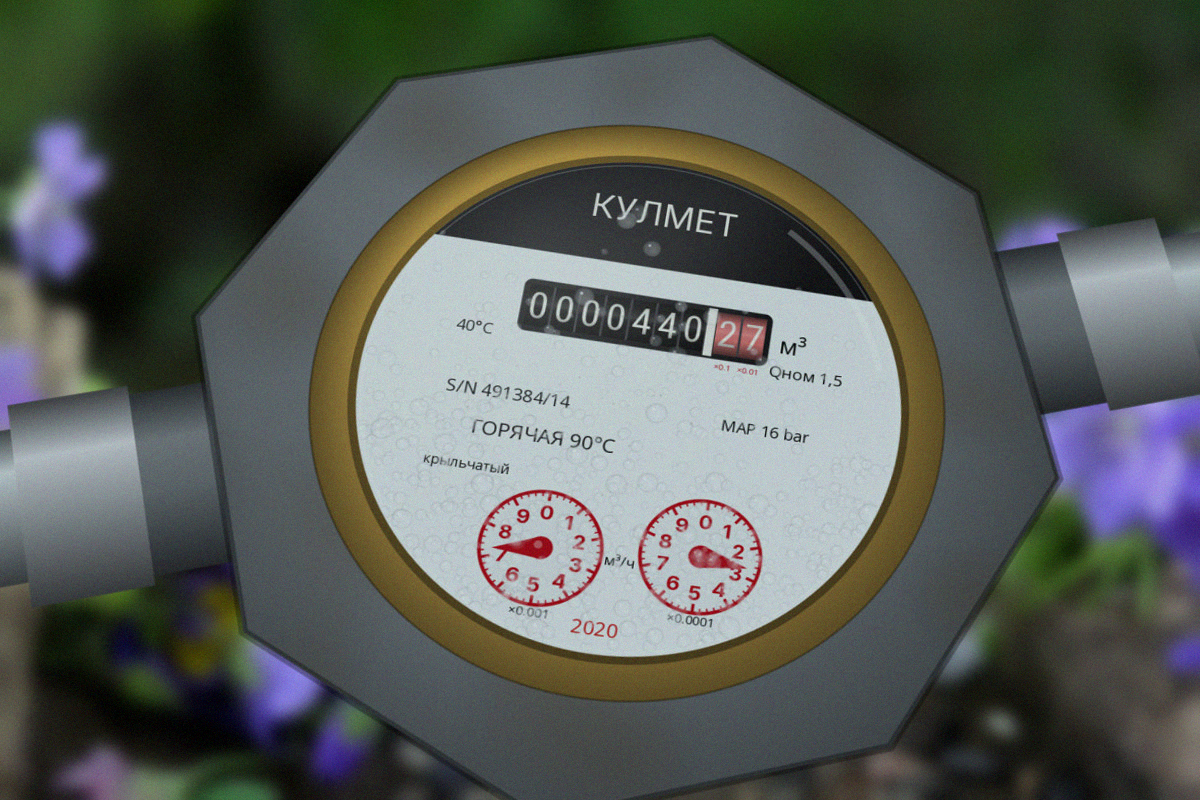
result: 440.2772 m³
